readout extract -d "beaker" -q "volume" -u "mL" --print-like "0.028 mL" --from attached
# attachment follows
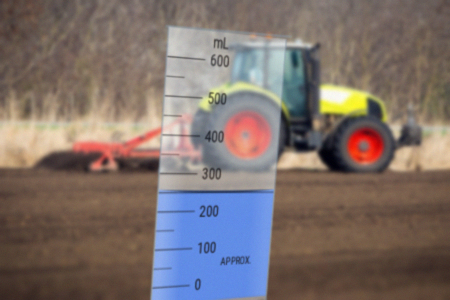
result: 250 mL
